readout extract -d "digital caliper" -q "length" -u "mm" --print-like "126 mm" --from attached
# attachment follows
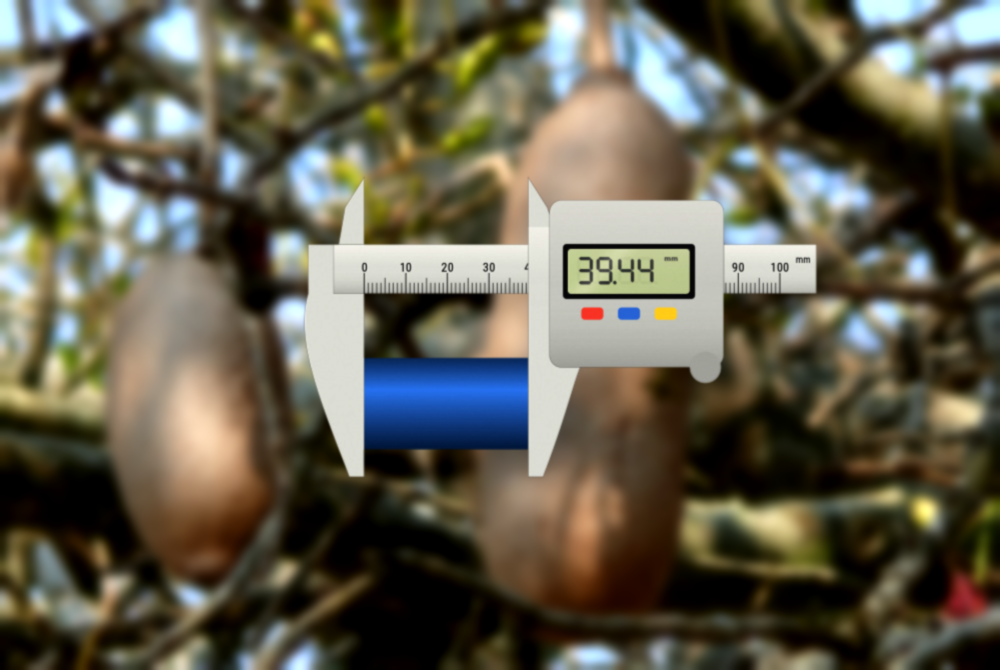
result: 39.44 mm
